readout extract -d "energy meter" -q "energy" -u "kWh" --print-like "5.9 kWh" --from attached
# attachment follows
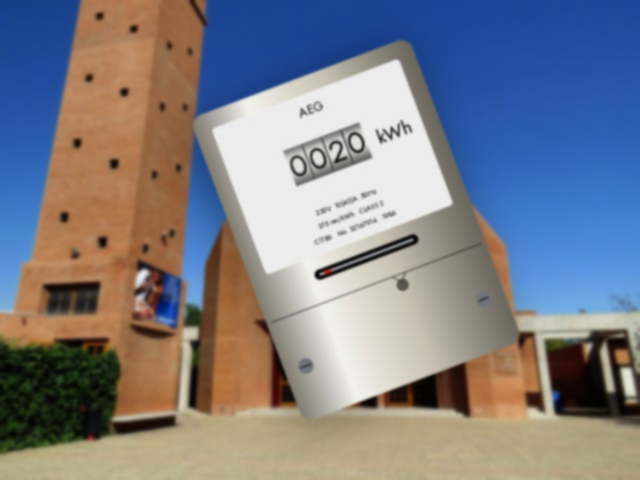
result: 20 kWh
